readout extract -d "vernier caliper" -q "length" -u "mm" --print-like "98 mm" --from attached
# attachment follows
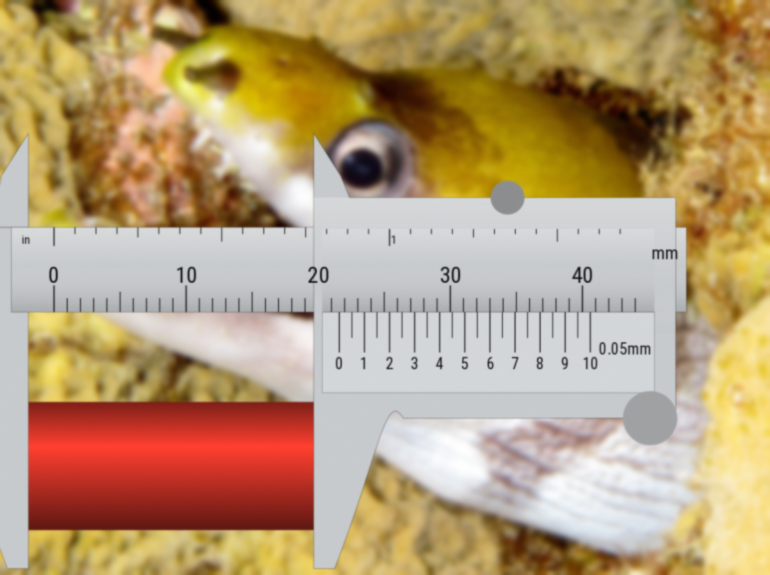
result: 21.6 mm
